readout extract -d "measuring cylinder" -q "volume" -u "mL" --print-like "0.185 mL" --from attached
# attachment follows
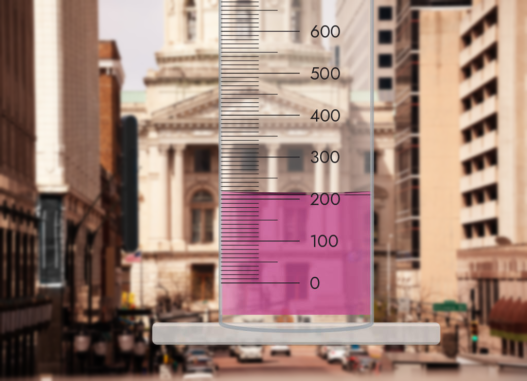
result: 210 mL
